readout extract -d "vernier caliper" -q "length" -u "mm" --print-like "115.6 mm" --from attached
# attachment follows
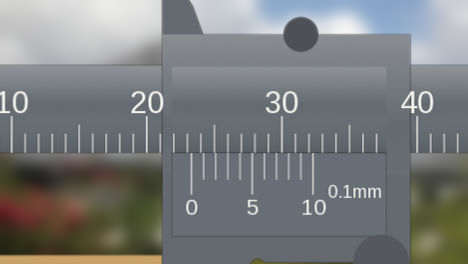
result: 23.3 mm
